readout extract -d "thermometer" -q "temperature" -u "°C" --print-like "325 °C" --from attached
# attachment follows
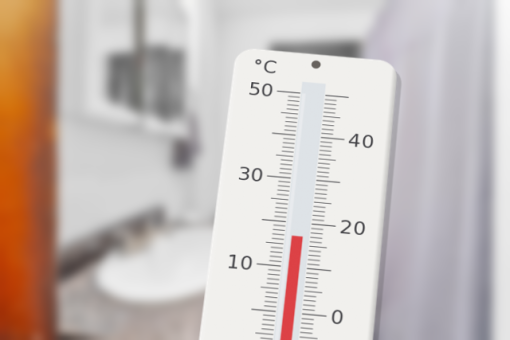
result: 17 °C
